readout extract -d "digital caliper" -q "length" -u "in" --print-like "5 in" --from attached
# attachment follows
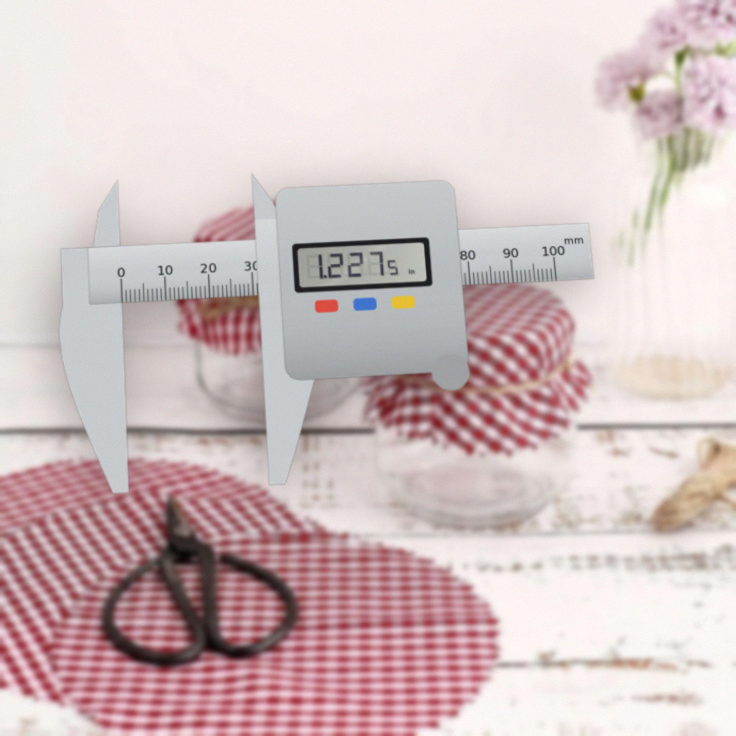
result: 1.2275 in
